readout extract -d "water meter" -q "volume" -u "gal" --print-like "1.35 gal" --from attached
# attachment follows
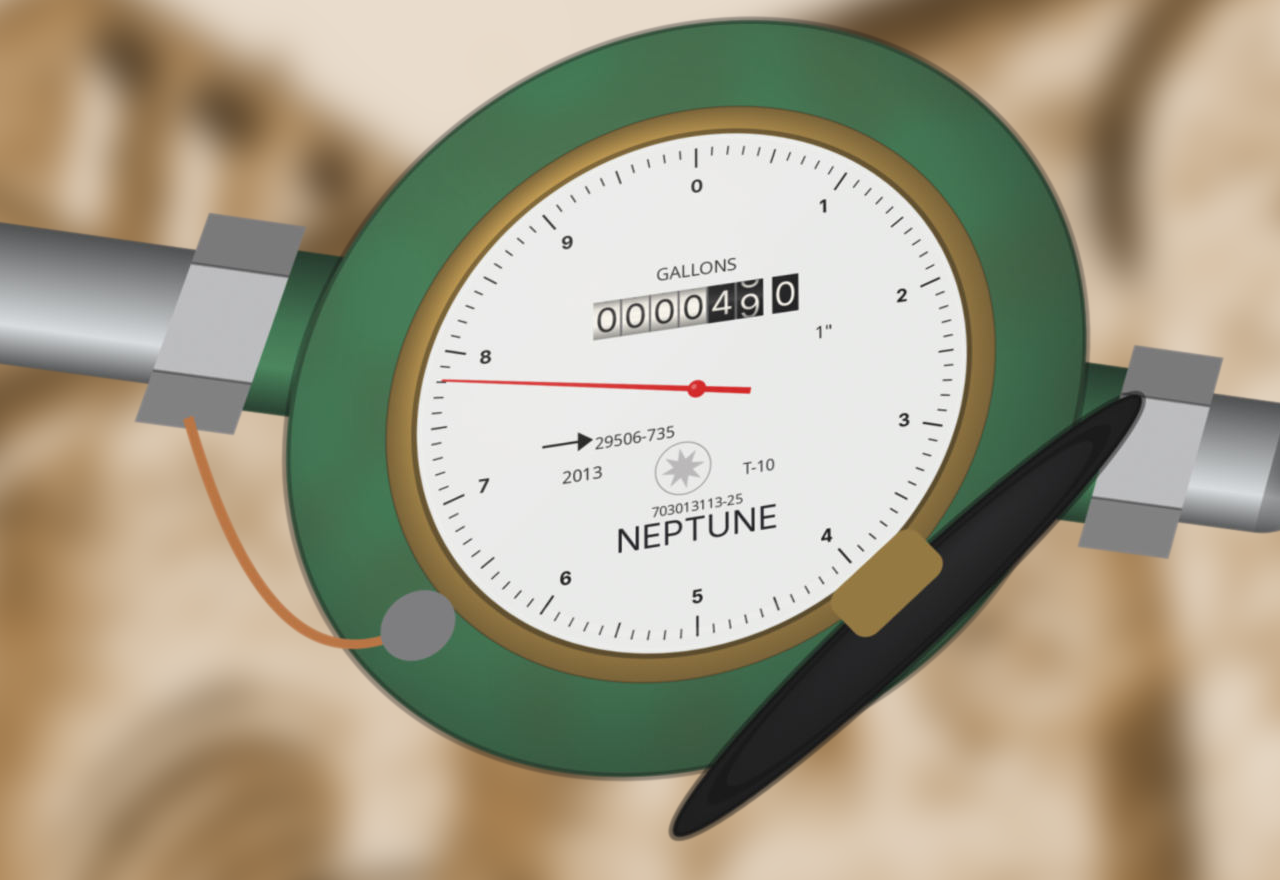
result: 487.8 gal
